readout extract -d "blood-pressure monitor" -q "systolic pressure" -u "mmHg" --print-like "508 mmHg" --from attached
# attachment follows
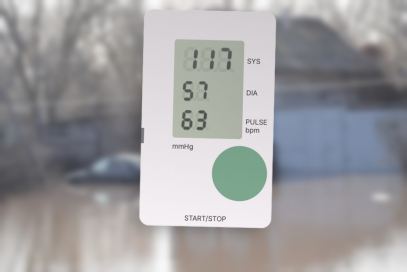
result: 117 mmHg
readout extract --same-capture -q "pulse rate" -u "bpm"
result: 63 bpm
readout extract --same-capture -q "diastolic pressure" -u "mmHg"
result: 57 mmHg
